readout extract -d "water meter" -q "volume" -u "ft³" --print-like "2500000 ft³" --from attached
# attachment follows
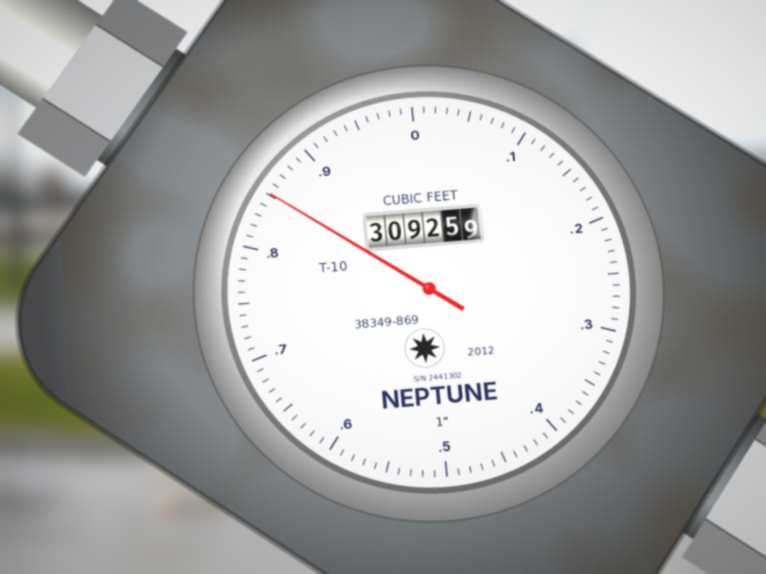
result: 309258.85 ft³
